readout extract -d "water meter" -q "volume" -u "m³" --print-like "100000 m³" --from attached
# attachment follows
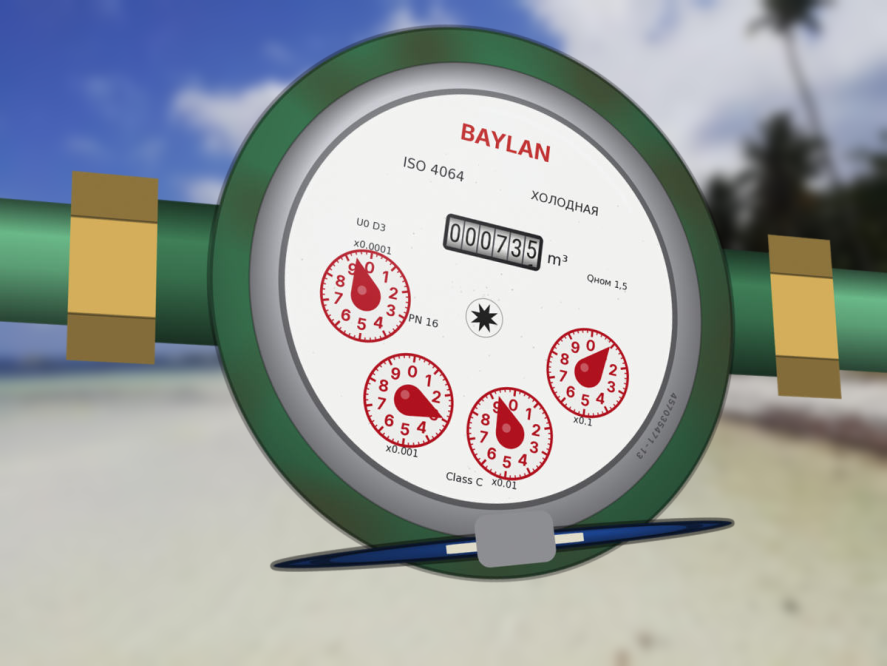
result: 735.0929 m³
